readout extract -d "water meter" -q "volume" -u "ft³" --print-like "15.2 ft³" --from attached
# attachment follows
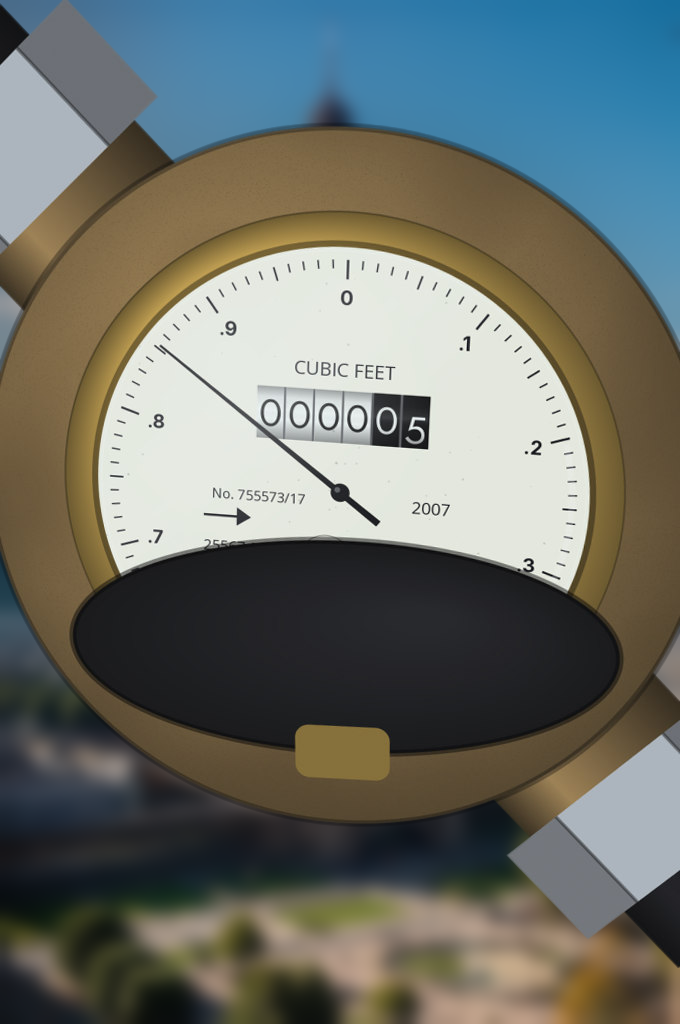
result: 4.85 ft³
